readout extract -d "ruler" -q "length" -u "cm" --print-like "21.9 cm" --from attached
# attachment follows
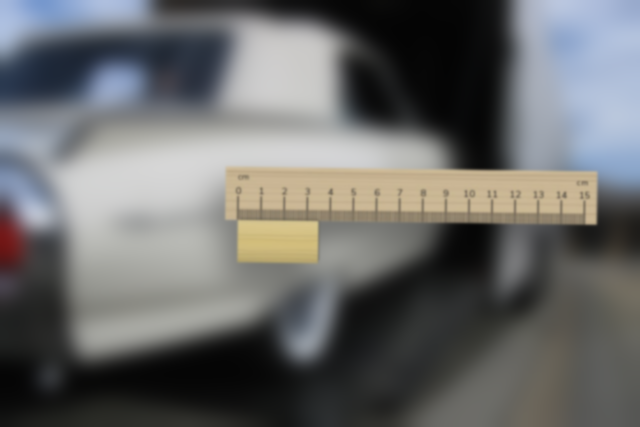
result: 3.5 cm
